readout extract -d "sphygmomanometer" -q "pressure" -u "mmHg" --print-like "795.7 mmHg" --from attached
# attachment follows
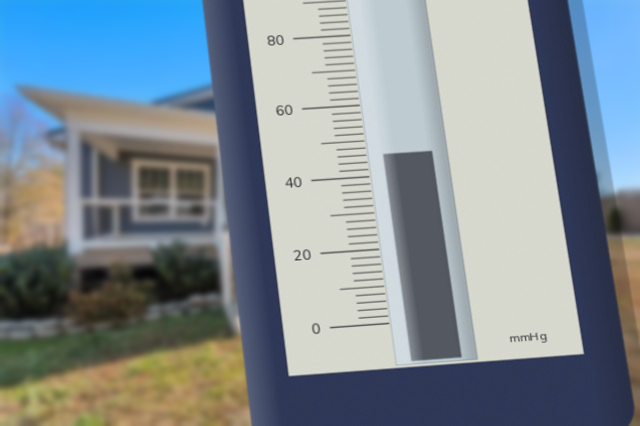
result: 46 mmHg
